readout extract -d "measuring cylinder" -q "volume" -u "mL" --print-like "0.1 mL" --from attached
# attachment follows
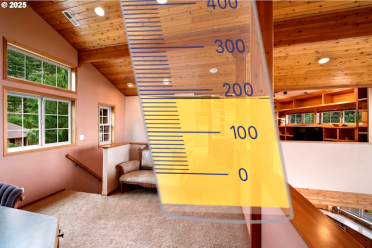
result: 180 mL
